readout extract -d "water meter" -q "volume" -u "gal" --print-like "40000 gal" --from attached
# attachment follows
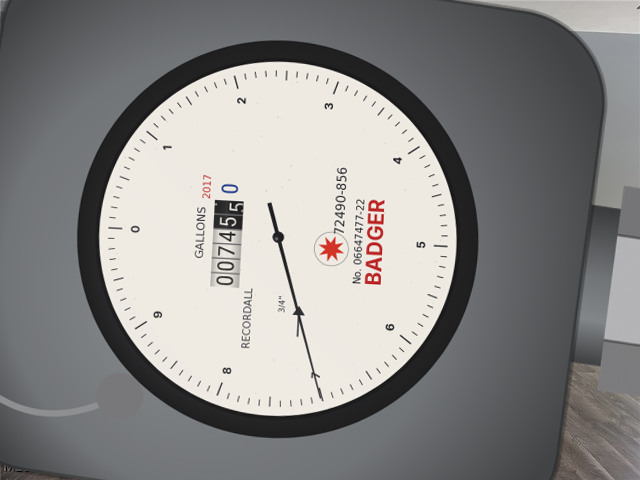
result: 74547.0 gal
